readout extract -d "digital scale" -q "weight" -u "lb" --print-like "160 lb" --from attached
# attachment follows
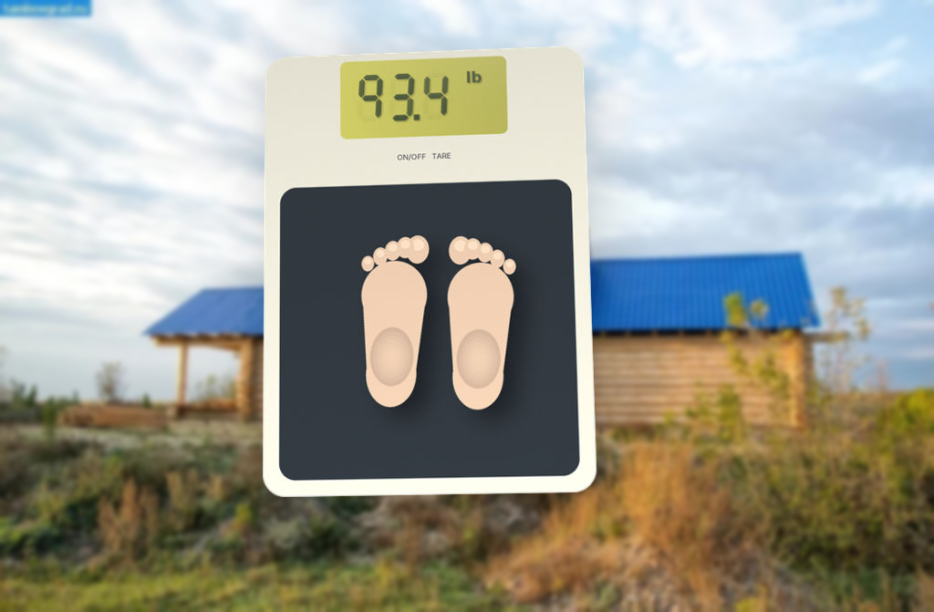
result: 93.4 lb
